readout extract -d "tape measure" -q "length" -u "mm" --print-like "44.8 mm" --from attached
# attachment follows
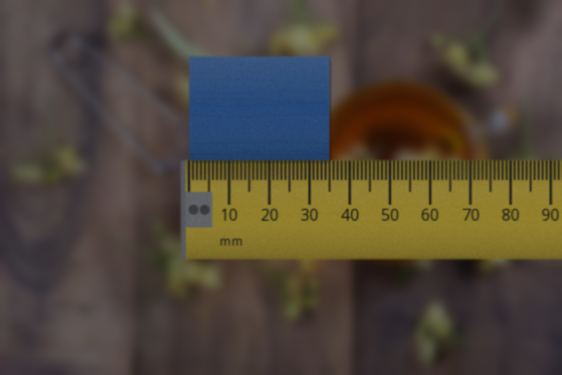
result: 35 mm
